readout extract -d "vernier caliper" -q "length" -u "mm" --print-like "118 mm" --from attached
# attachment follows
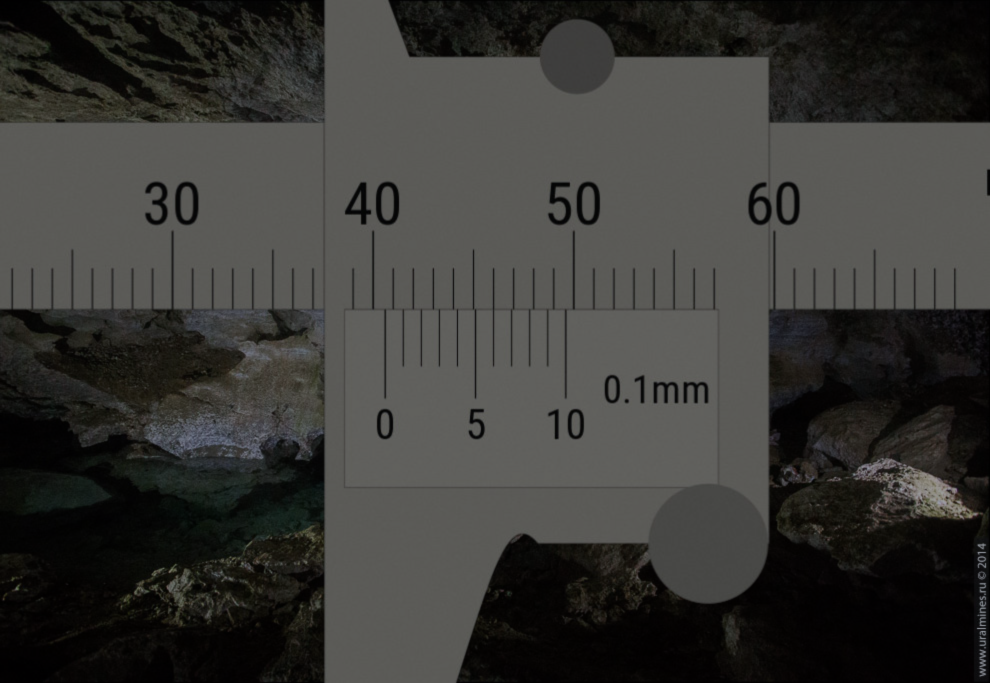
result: 40.6 mm
